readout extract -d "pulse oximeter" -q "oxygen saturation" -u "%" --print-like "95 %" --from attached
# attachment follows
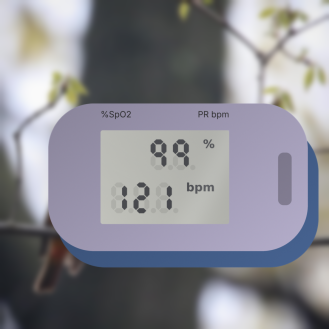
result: 99 %
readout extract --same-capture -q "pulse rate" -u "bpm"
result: 121 bpm
